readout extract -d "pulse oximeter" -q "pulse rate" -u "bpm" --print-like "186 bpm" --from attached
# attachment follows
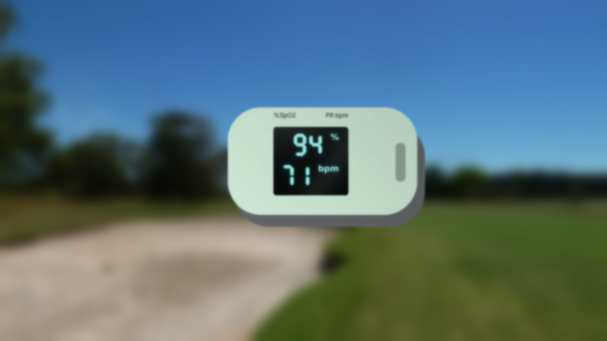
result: 71 bpm
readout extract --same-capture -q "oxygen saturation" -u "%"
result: 94 %
